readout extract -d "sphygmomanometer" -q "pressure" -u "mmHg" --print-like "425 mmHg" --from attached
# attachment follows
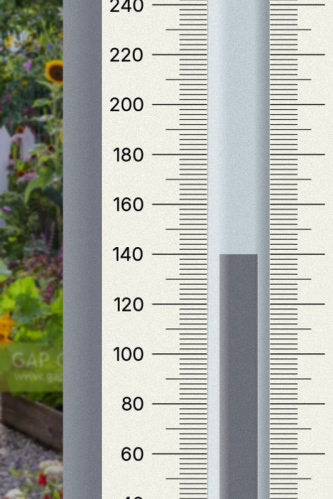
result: 140 mmHg
